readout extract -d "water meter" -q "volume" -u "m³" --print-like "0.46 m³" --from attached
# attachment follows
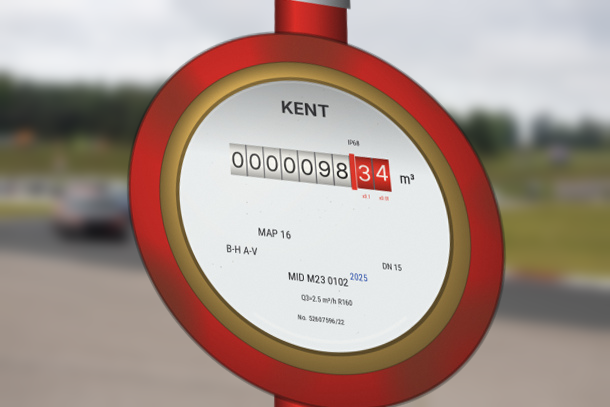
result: 98.34 m³
